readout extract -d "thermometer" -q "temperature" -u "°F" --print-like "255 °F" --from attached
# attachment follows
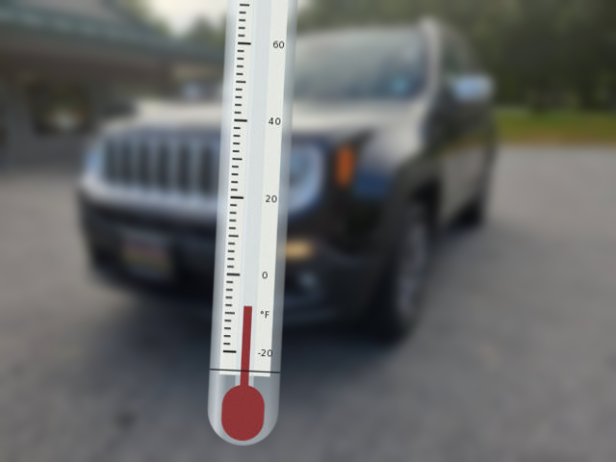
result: -8 °F
